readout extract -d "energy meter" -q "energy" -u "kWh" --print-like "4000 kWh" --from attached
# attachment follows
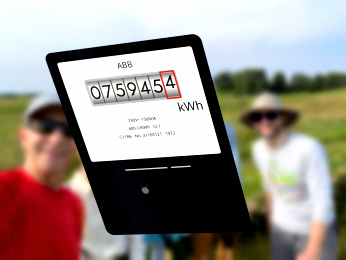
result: 75945.4 kWh
